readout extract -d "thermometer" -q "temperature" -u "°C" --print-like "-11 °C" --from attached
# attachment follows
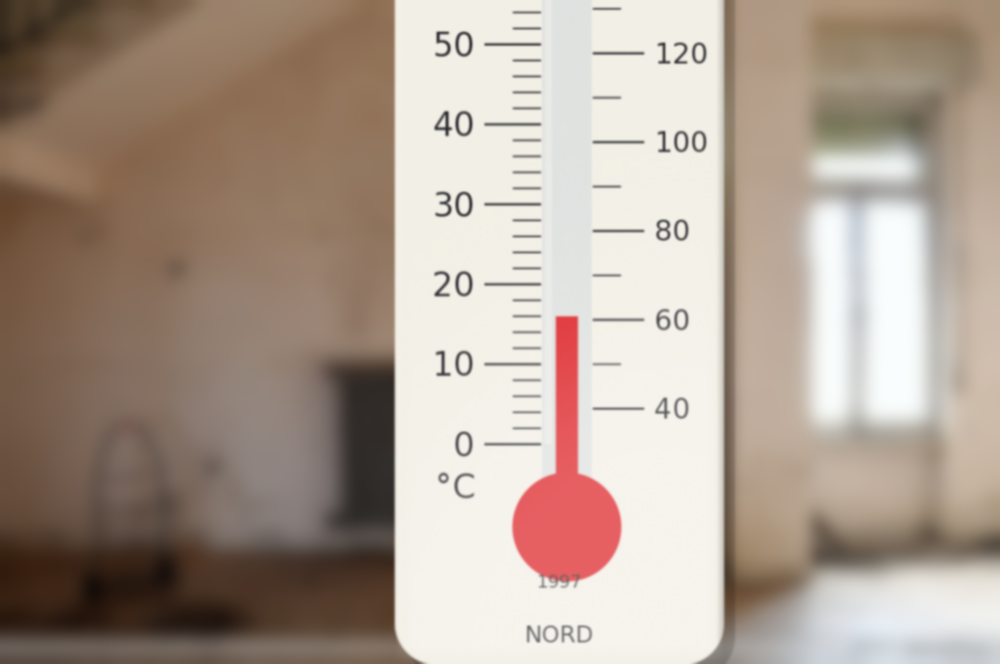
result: 16 °C
